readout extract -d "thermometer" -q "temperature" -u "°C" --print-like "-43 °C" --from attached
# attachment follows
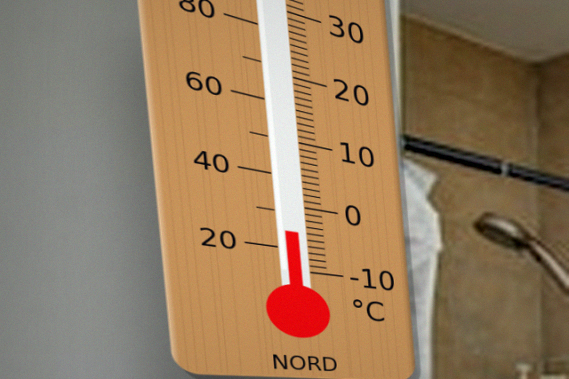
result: -4 °C
